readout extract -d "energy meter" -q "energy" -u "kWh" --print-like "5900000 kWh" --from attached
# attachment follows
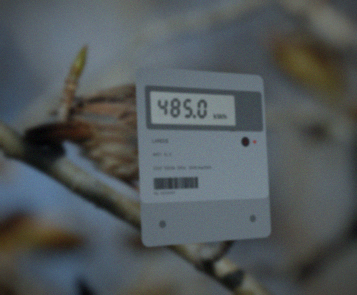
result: 485.0 kWh
